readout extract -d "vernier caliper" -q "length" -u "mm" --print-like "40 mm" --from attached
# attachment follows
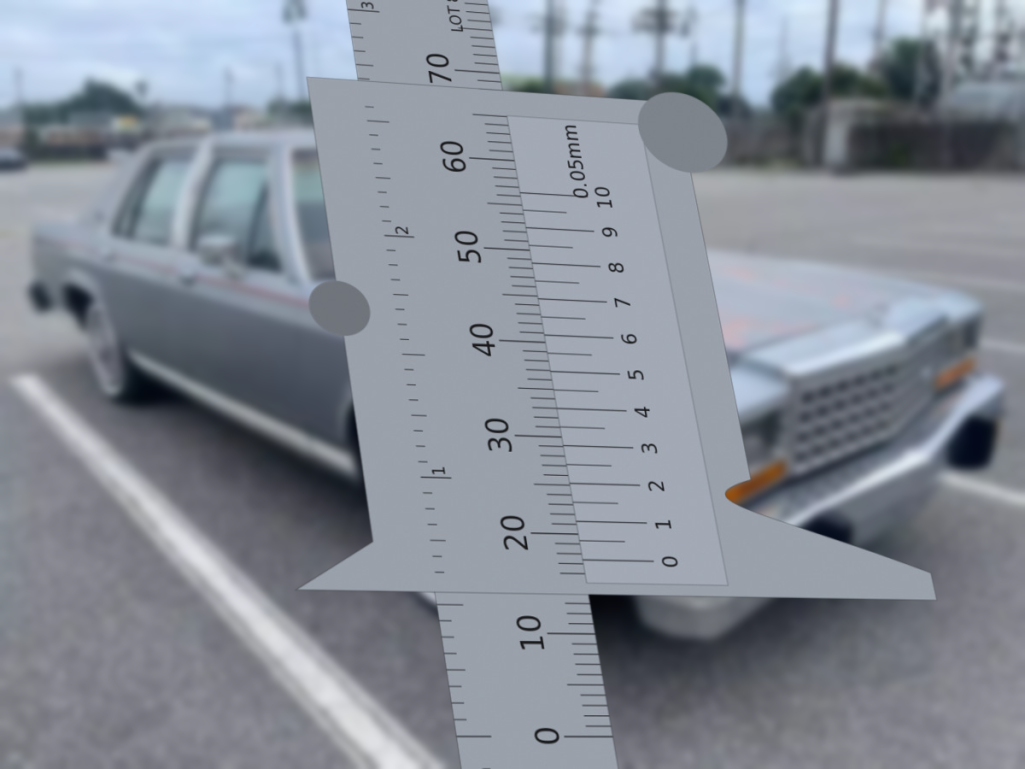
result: 17.4 mm
